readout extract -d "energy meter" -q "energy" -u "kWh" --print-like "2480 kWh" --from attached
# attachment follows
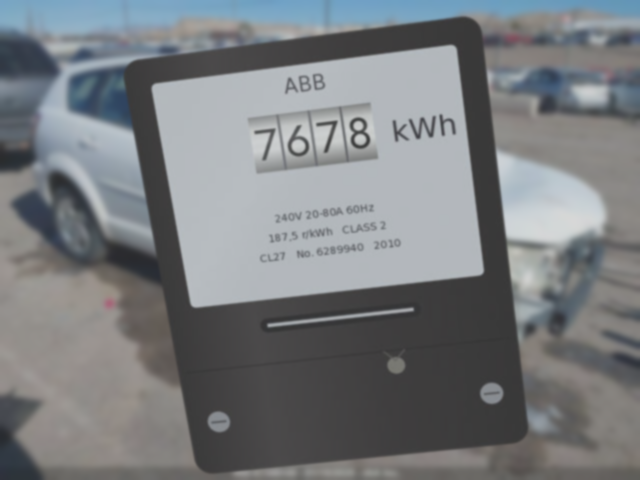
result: 7678 kWh
